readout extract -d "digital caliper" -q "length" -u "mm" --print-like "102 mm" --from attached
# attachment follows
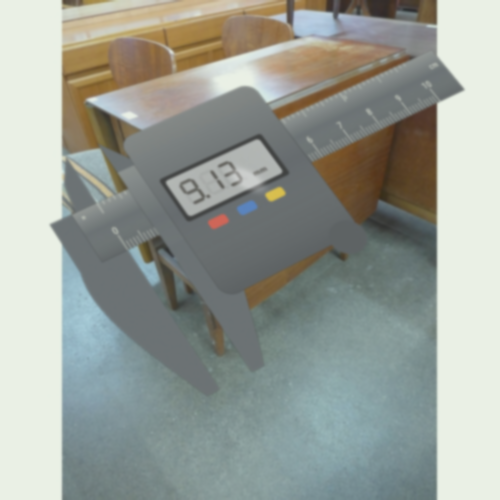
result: 9.13 mm
